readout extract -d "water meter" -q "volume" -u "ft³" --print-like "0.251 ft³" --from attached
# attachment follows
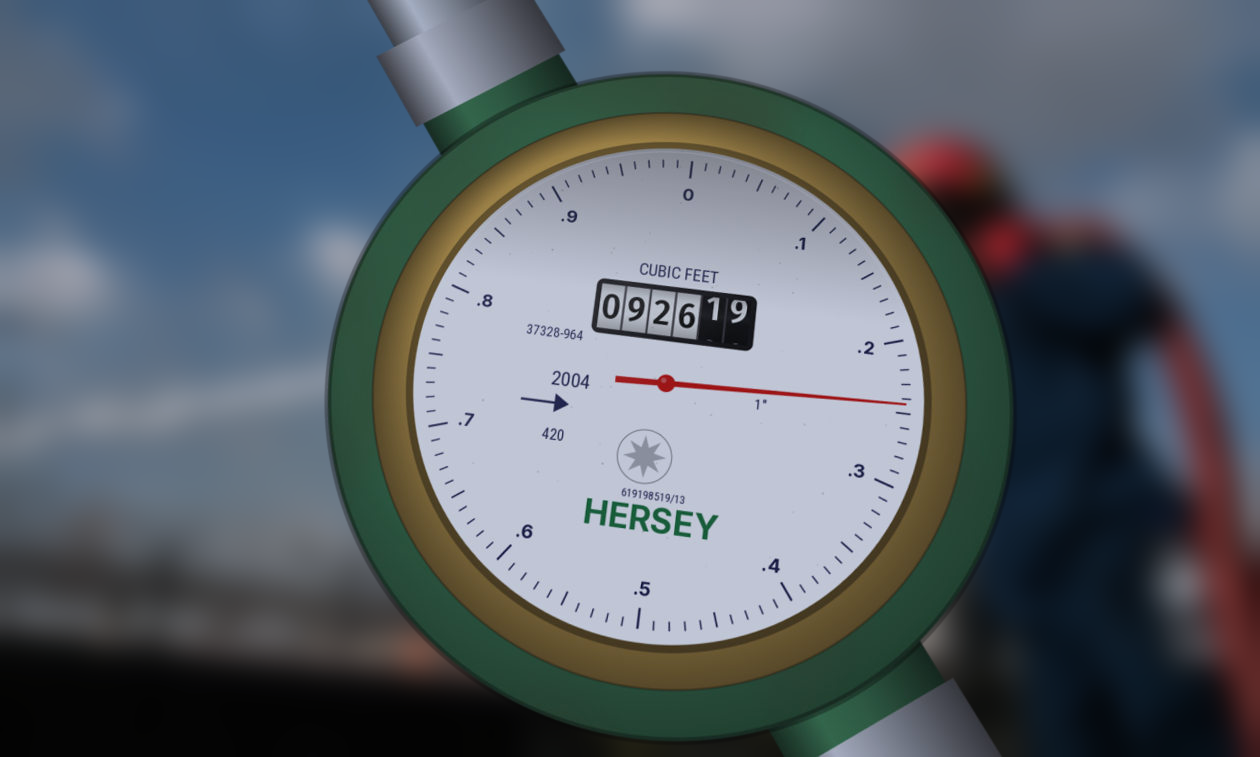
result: 92619.24 ft³
